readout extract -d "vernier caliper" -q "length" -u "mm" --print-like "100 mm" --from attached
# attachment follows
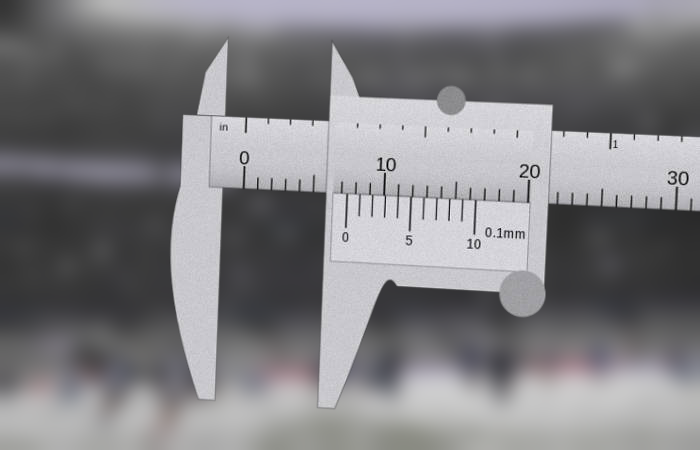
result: 7.4 mm
